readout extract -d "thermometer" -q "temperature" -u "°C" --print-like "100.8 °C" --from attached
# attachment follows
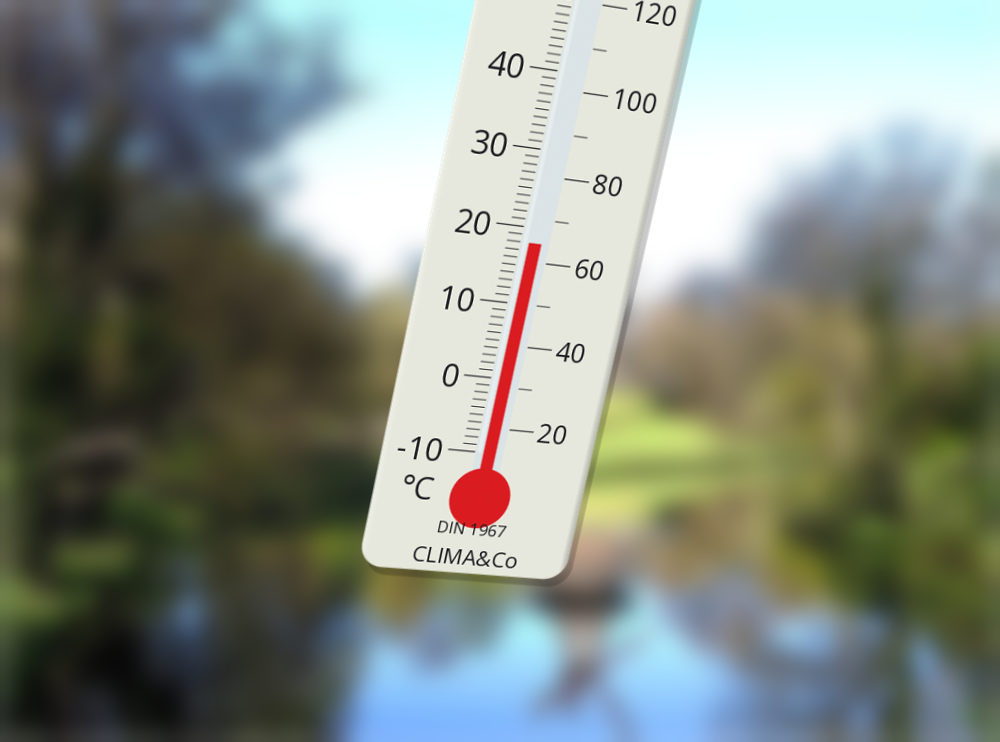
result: 18 °C
